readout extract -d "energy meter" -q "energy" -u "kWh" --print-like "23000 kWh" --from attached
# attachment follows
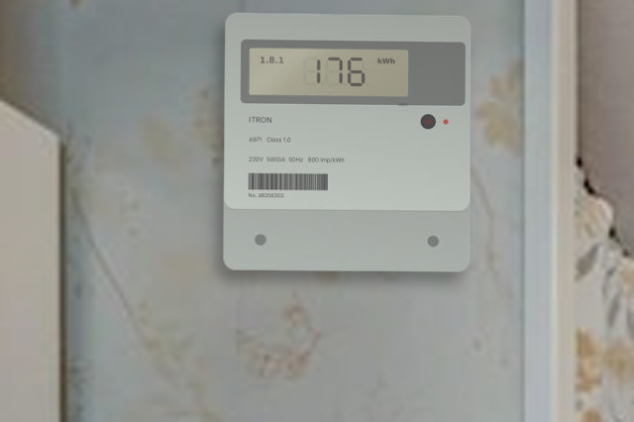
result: 176 kWh
